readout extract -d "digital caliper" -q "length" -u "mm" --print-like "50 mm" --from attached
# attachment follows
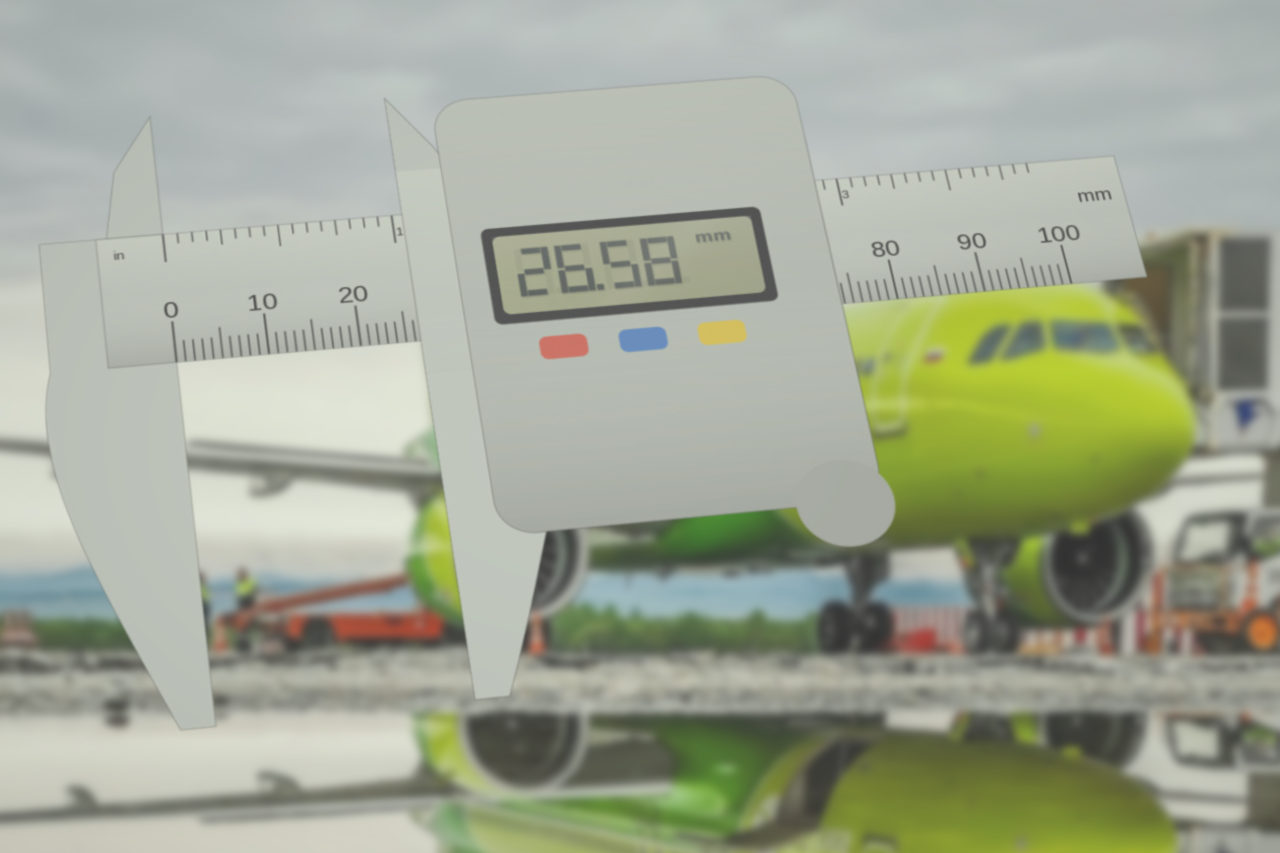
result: 26.58 mm
